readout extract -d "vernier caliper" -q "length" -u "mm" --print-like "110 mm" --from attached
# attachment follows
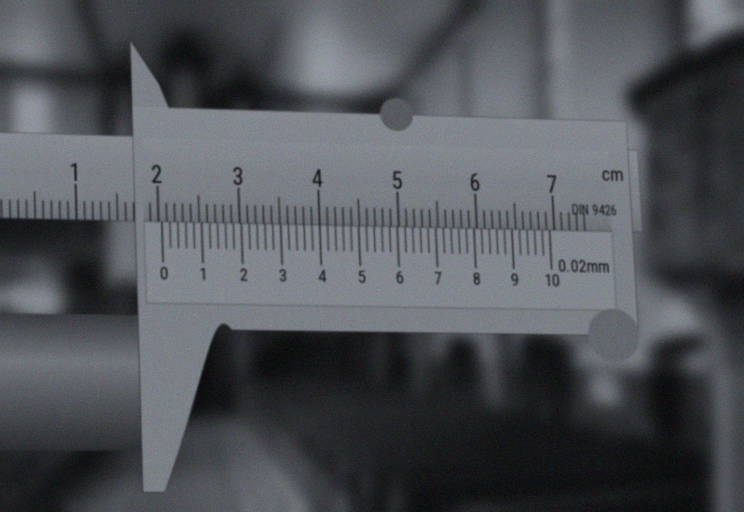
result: 20.4 mm
